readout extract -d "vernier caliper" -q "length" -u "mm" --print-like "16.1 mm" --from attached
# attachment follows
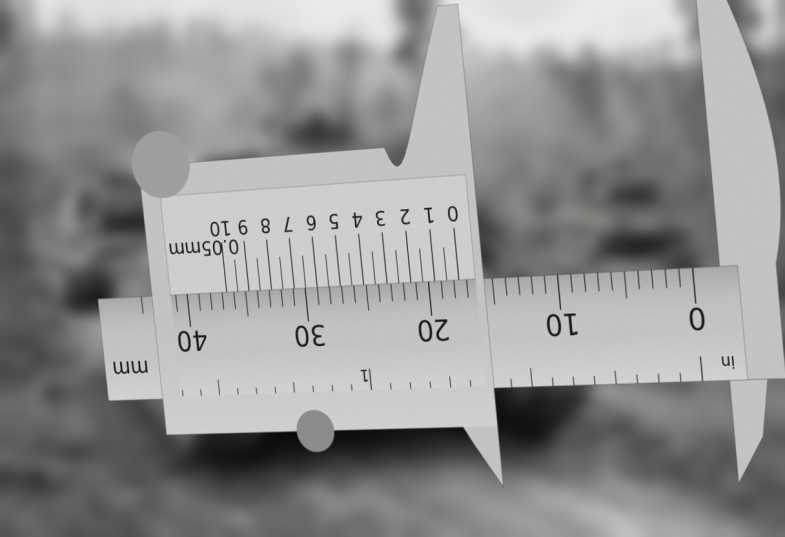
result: 17.6 mm
